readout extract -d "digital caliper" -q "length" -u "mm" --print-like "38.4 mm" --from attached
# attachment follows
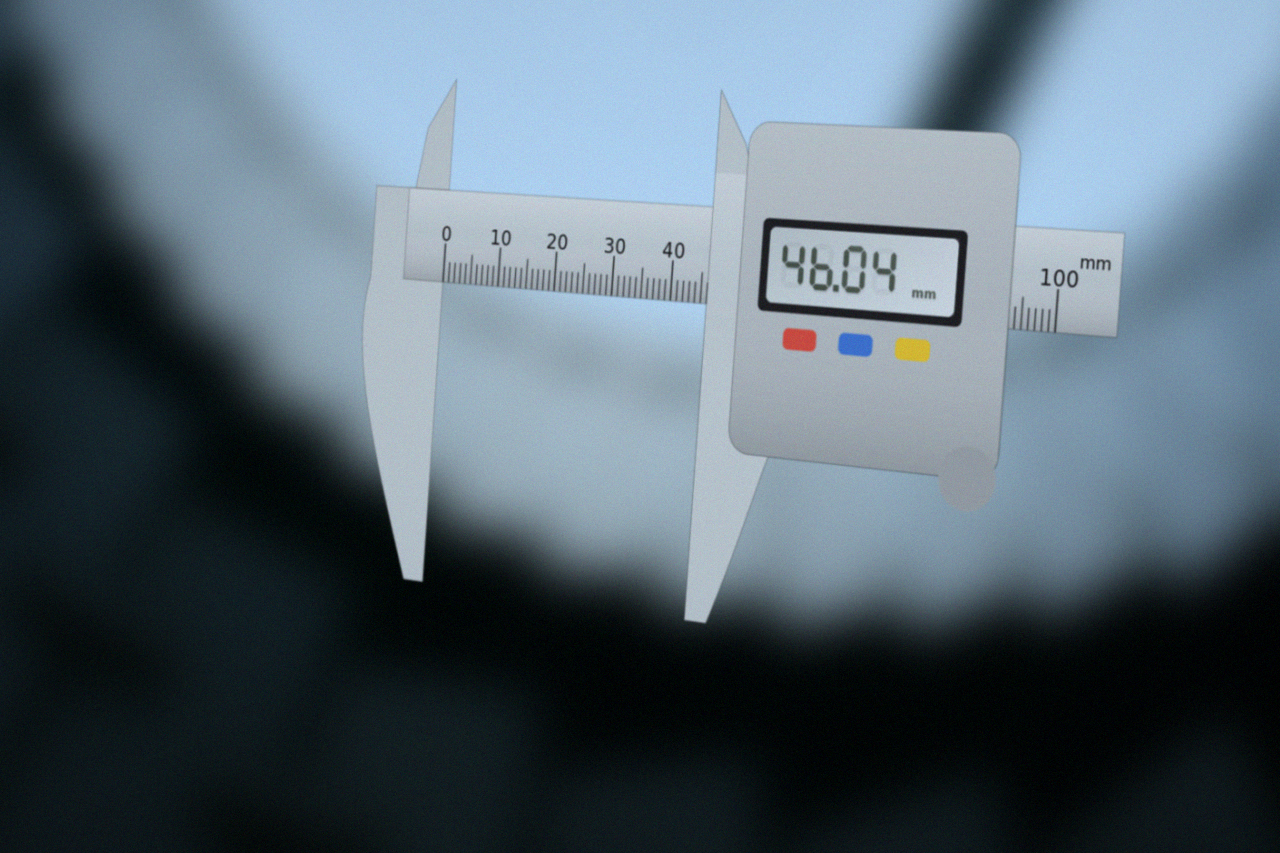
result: 46.04 mm
